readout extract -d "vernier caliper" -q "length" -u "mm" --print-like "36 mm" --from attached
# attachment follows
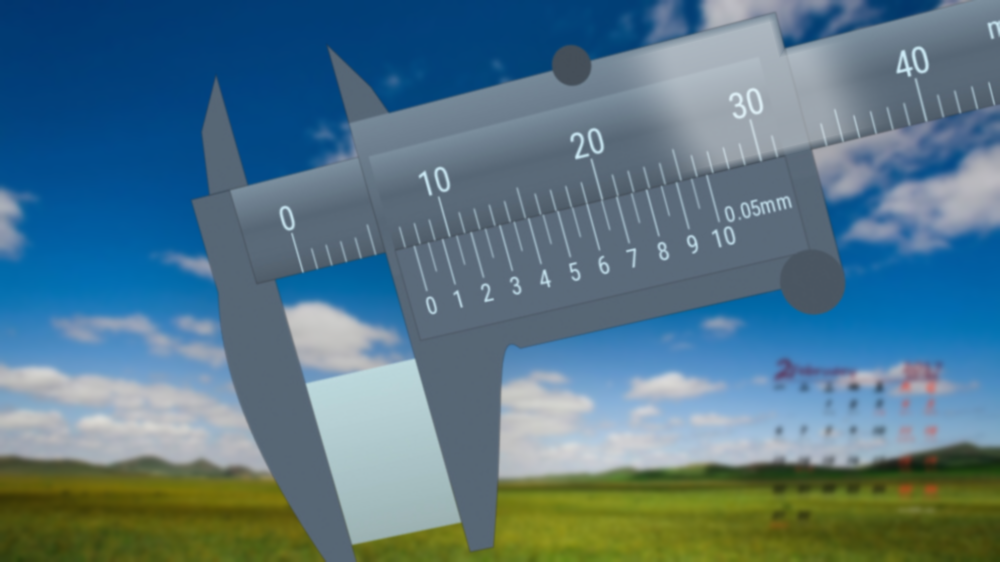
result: 7.6 mm
